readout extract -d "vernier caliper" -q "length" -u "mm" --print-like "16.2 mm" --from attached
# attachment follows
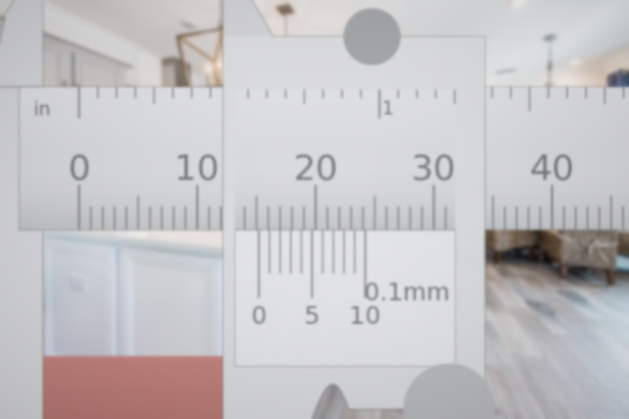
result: 15.2 mm
